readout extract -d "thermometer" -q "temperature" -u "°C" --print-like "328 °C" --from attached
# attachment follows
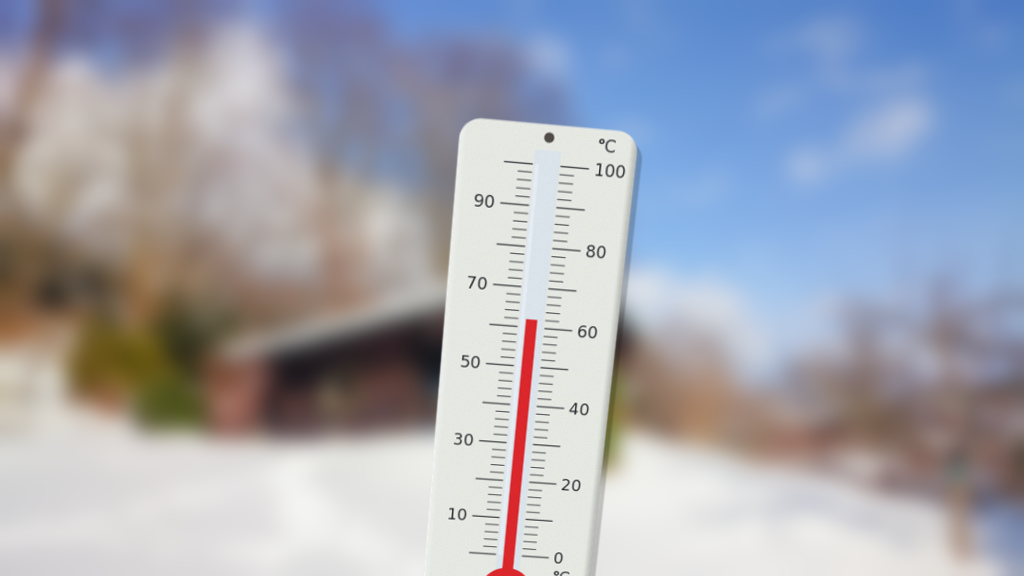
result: 62 °C
